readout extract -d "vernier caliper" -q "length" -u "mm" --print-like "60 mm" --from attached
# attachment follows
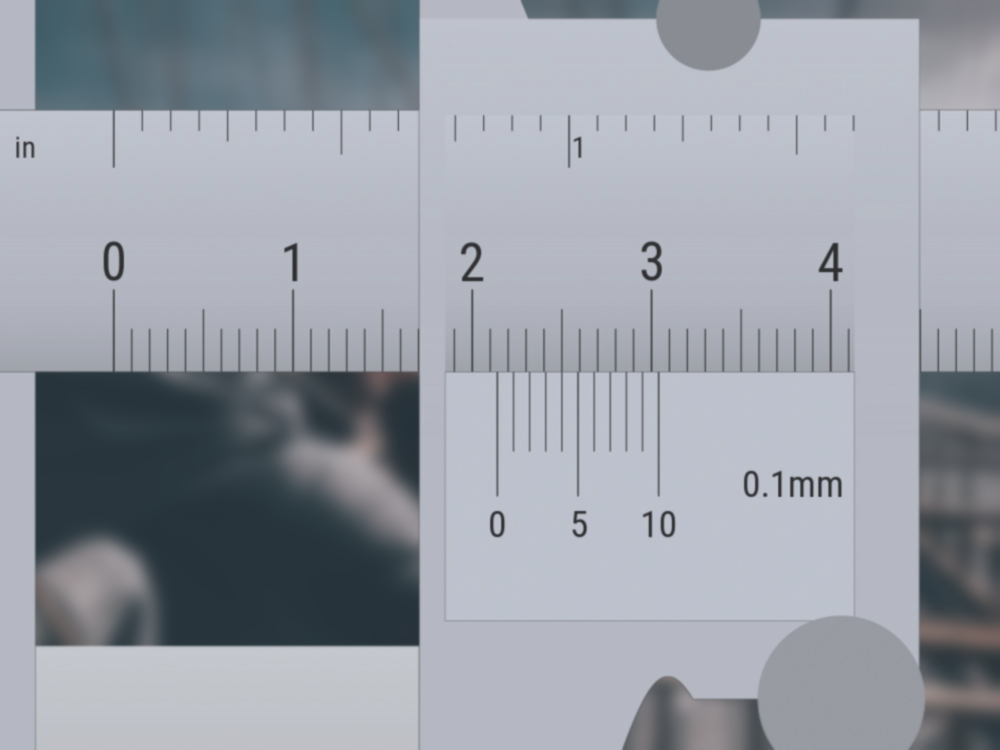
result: 21.4 mm
